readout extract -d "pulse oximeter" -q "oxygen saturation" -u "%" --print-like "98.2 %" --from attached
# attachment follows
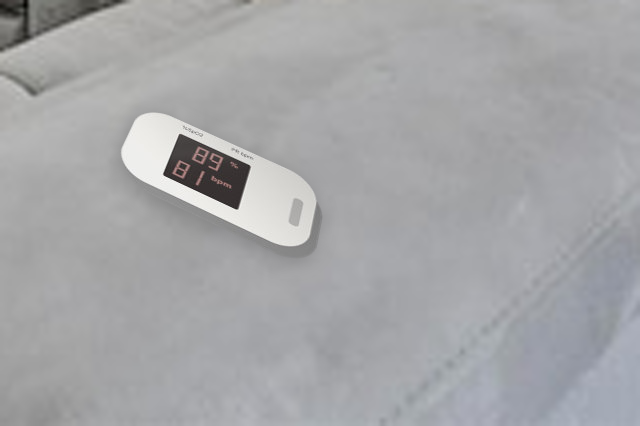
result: 89 %
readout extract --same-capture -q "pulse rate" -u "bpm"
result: 81 bpm
